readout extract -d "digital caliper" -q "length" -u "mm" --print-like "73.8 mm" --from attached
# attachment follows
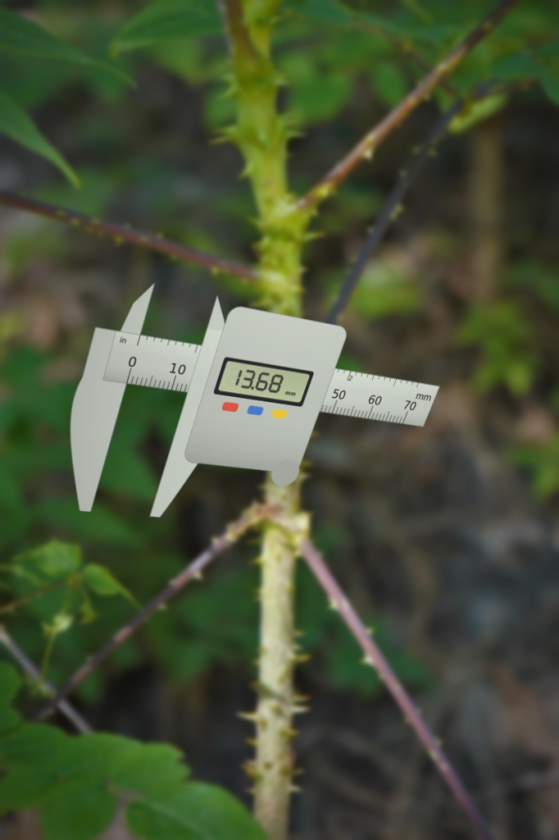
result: 13.68 mm
